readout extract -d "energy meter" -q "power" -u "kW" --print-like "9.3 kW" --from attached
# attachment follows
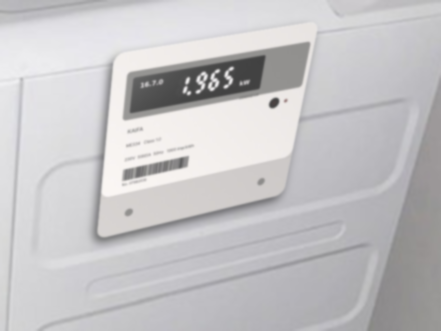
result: 1.965 kW
